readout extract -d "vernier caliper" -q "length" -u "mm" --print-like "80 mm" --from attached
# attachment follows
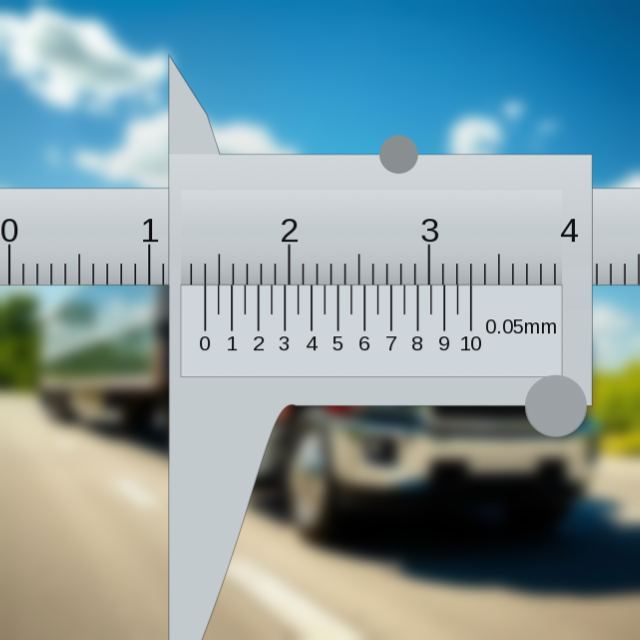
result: 14.0 mm
